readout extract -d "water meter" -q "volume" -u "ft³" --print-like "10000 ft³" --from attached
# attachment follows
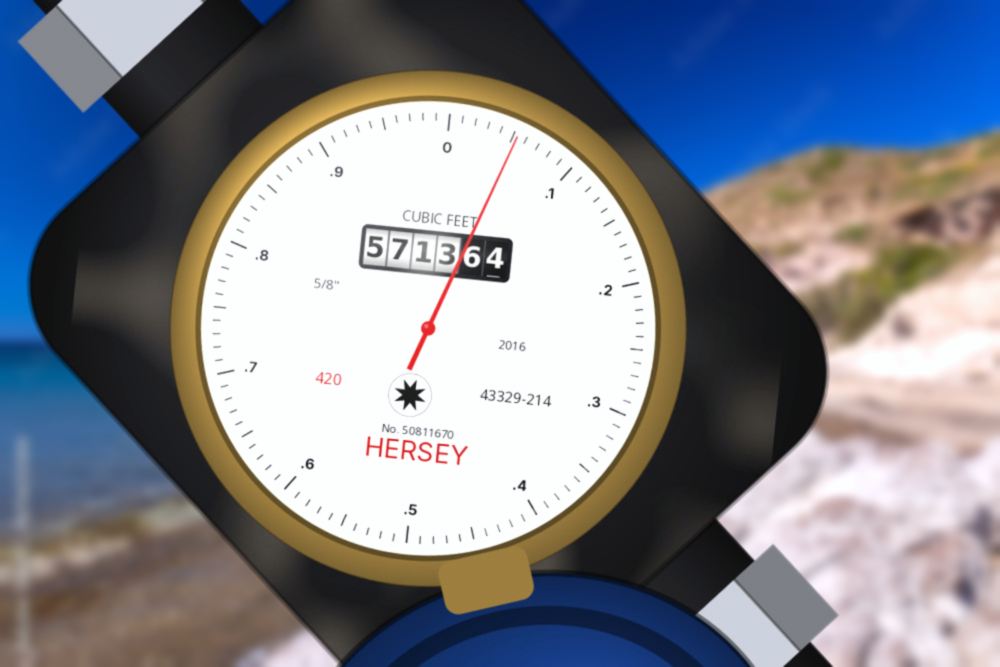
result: 571364.05 ft³
